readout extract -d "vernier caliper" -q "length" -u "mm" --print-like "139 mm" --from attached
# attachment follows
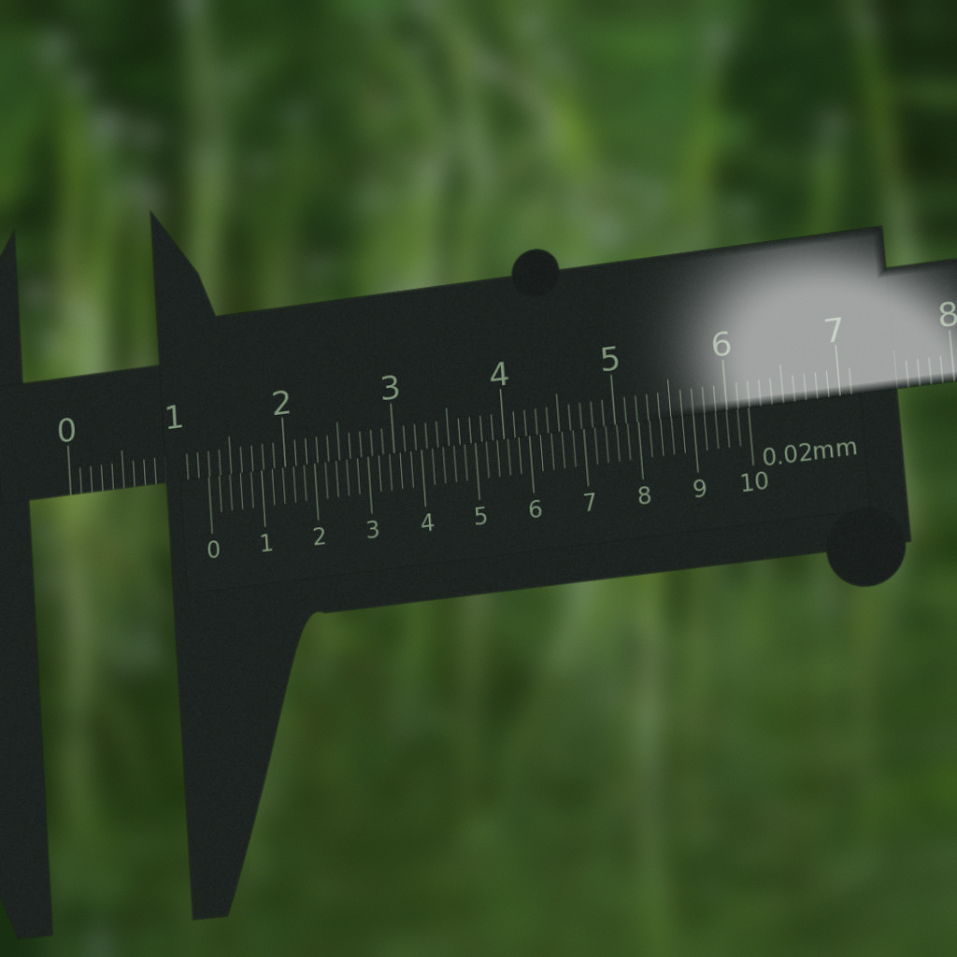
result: 12.9 mm
